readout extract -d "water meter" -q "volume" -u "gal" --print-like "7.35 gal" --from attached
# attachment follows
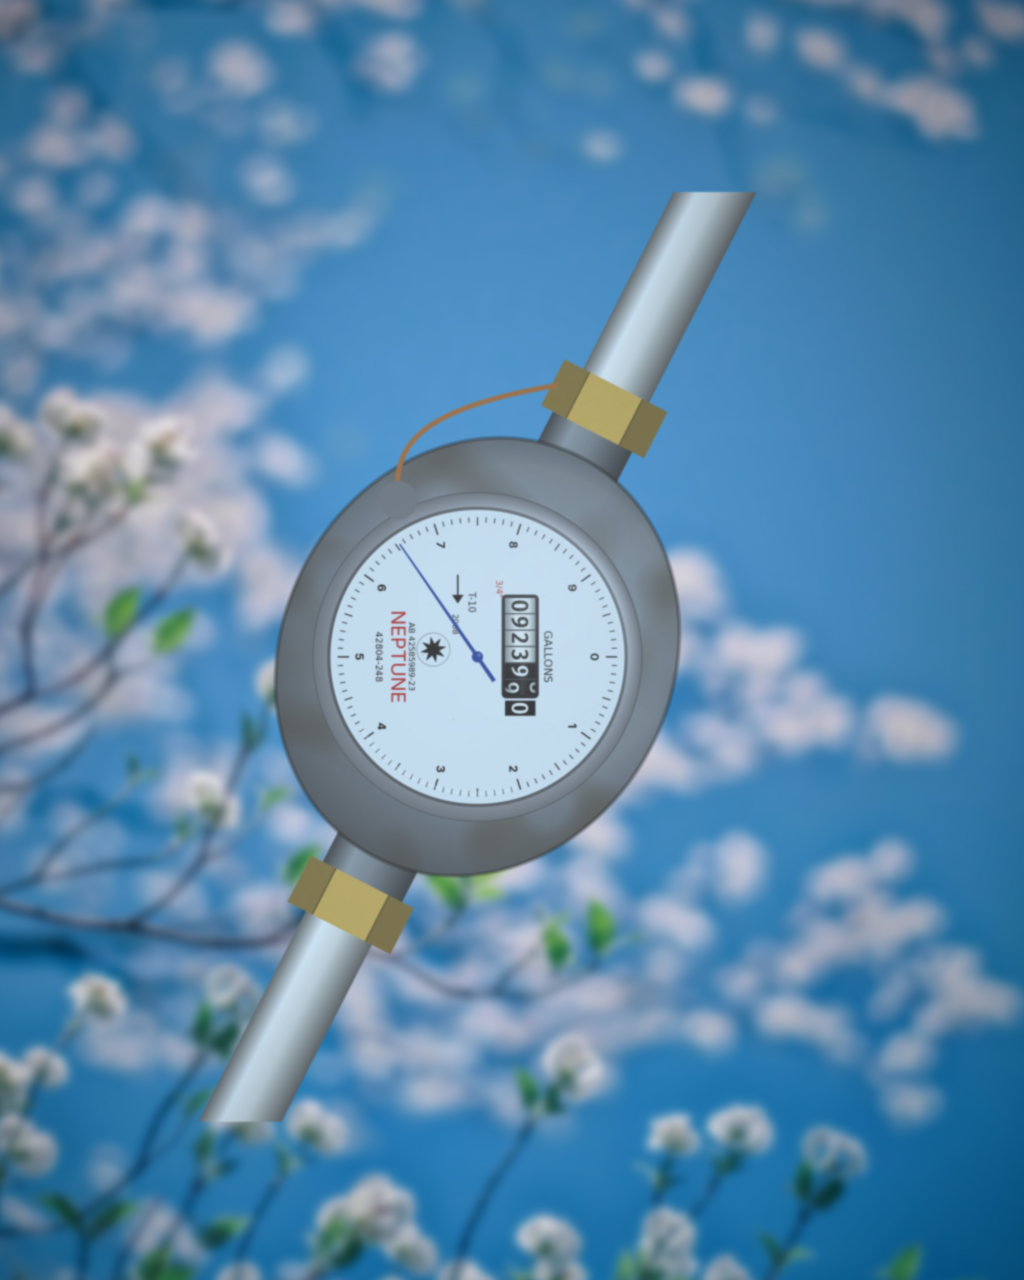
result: 923986.5 gal
